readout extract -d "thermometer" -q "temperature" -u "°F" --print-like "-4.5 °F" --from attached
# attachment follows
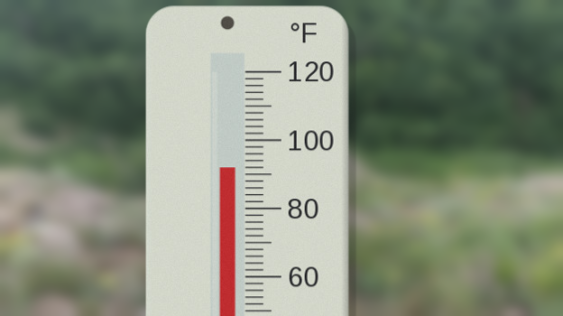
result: 92 °F
